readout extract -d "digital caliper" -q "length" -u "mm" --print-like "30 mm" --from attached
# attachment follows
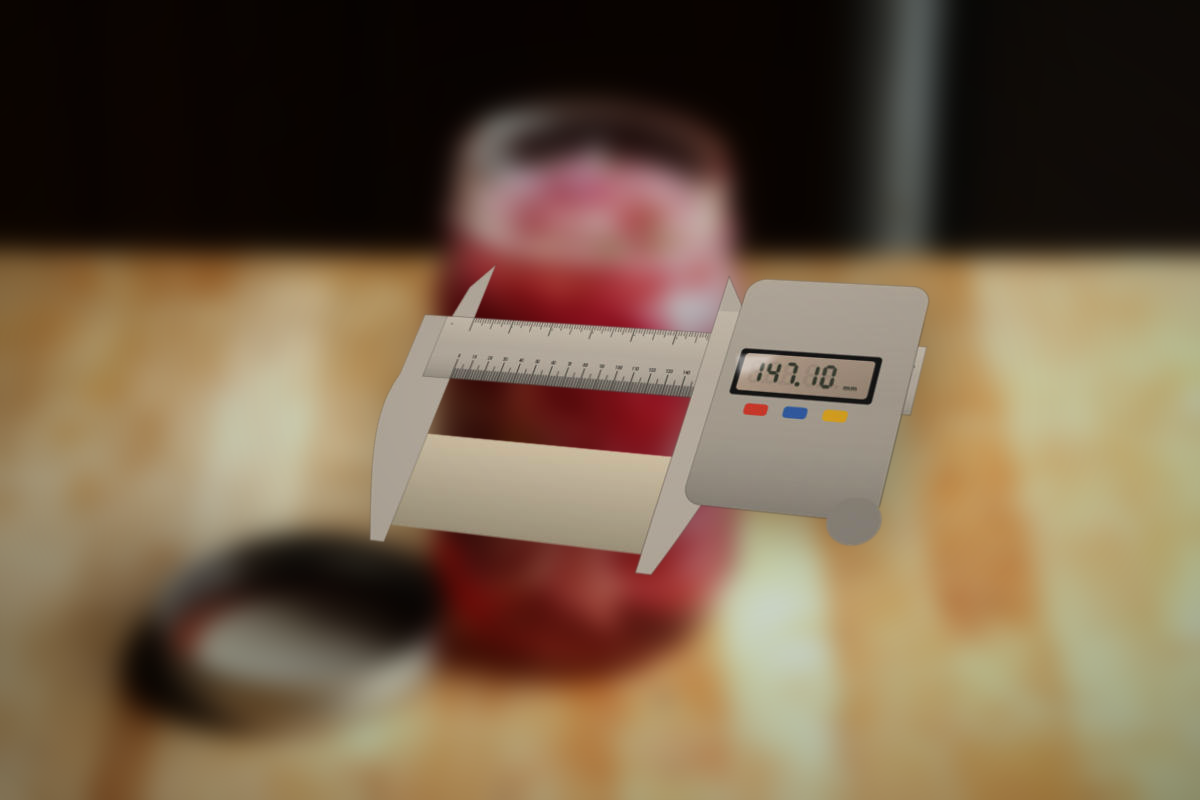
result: 147.10 mm
